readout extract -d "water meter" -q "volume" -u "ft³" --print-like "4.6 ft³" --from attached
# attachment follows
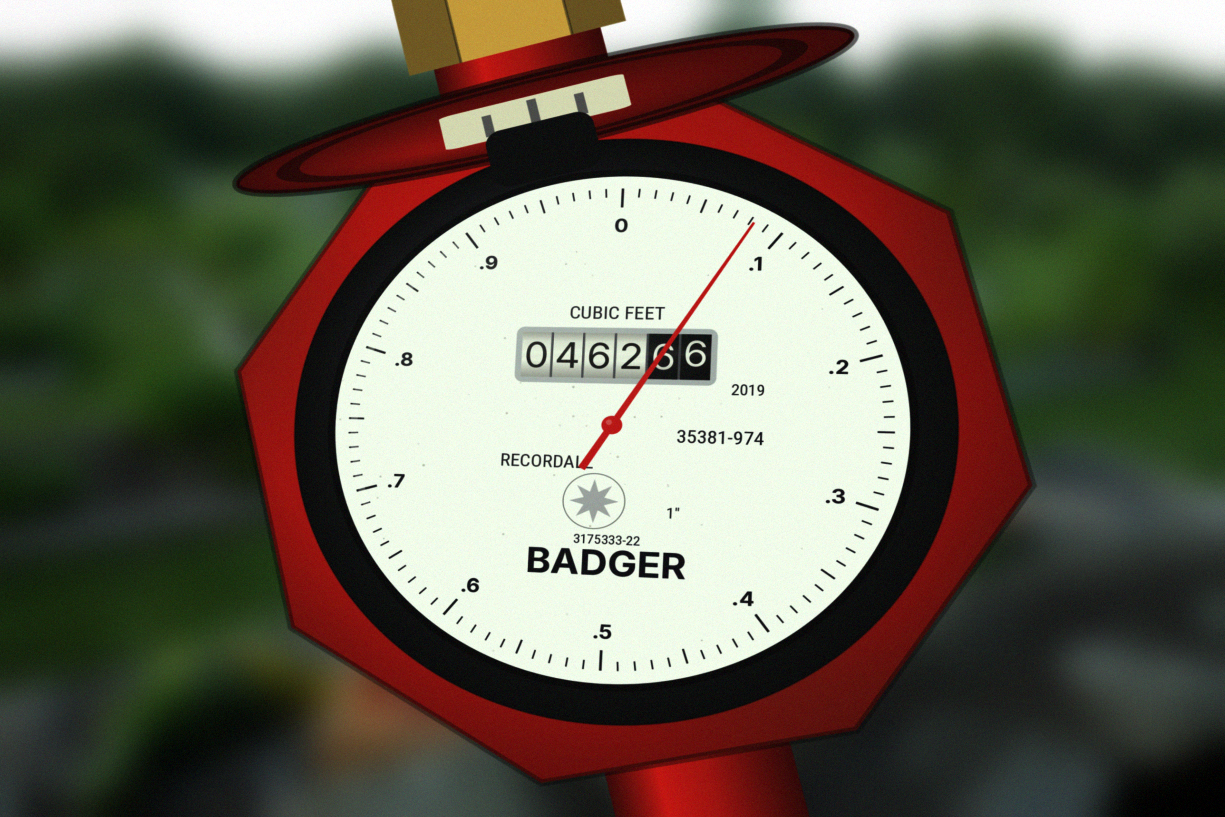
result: 46266.08 ft³
